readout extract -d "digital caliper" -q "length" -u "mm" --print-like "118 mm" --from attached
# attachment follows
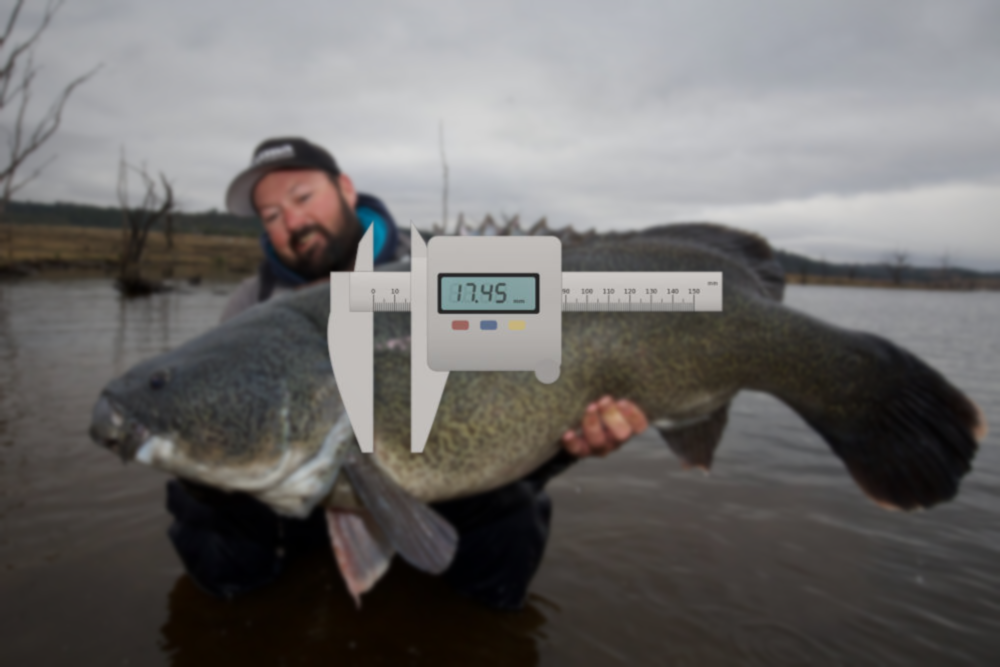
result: 17.45 mm
